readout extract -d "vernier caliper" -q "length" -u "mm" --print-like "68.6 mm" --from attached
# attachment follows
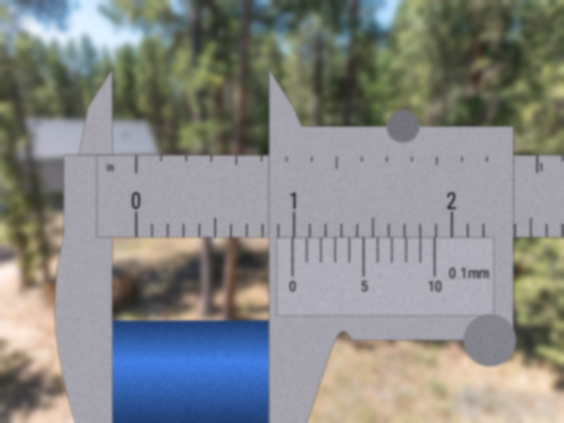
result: 9.9 mm
